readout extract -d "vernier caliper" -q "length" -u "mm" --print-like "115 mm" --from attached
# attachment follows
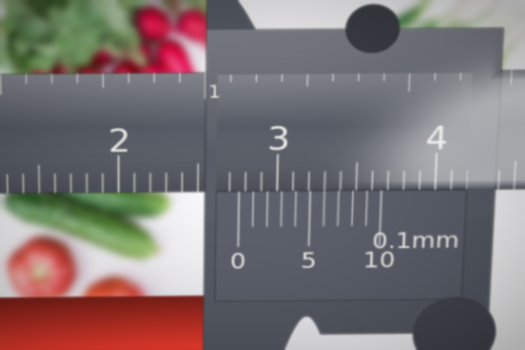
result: 27.6 mm
